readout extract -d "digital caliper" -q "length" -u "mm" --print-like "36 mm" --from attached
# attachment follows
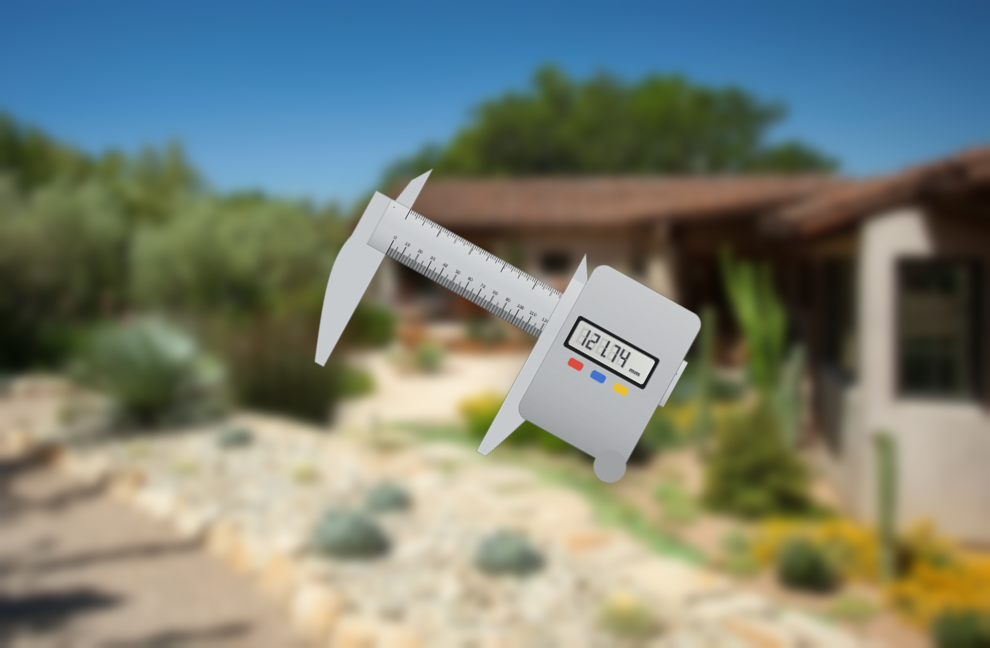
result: 121.74 mm
